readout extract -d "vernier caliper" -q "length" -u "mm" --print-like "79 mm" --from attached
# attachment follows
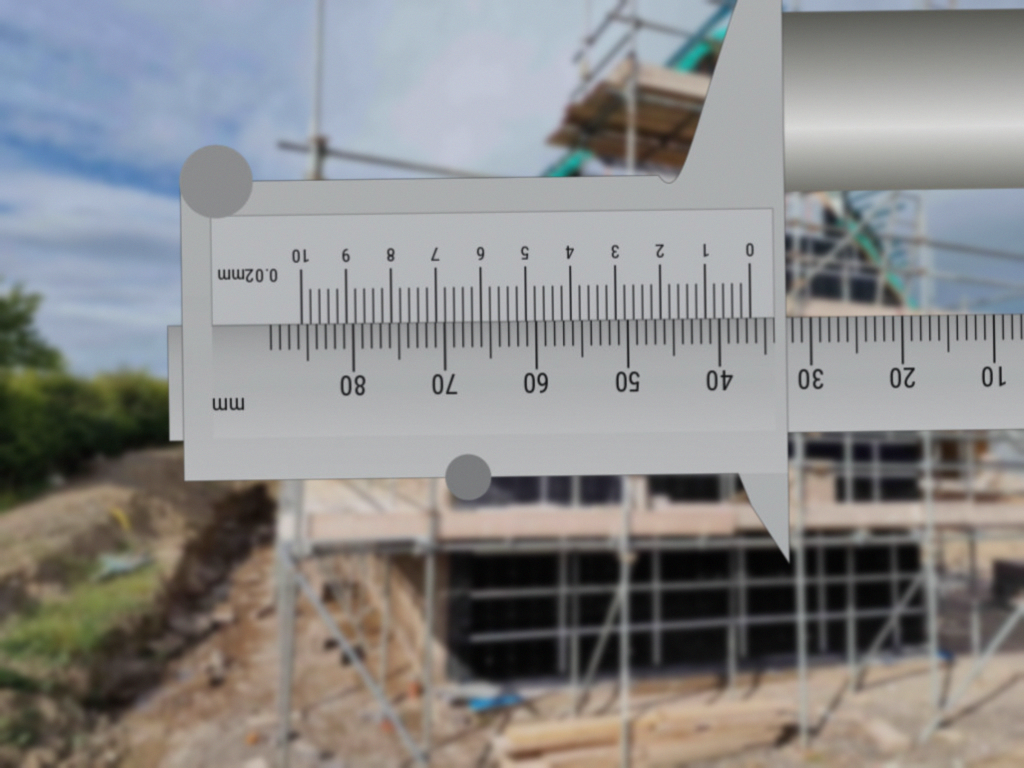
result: 36.6 mm
